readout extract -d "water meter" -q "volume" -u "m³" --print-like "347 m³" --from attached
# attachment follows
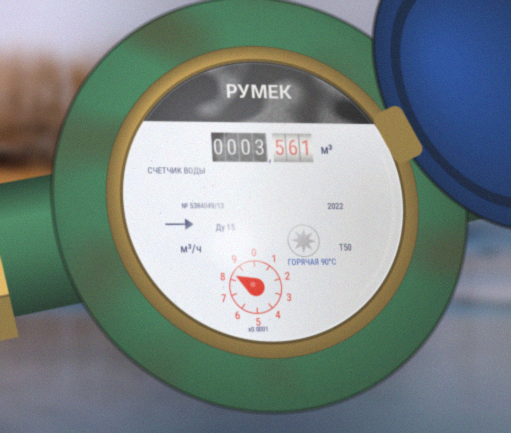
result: 3.5618 m³
